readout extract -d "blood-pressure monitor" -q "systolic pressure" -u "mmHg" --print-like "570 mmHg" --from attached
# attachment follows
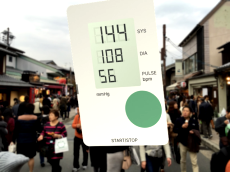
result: 144 mmHg
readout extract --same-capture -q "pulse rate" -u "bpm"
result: 56 bpm
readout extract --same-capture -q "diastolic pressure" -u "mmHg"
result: 108 mmHg
